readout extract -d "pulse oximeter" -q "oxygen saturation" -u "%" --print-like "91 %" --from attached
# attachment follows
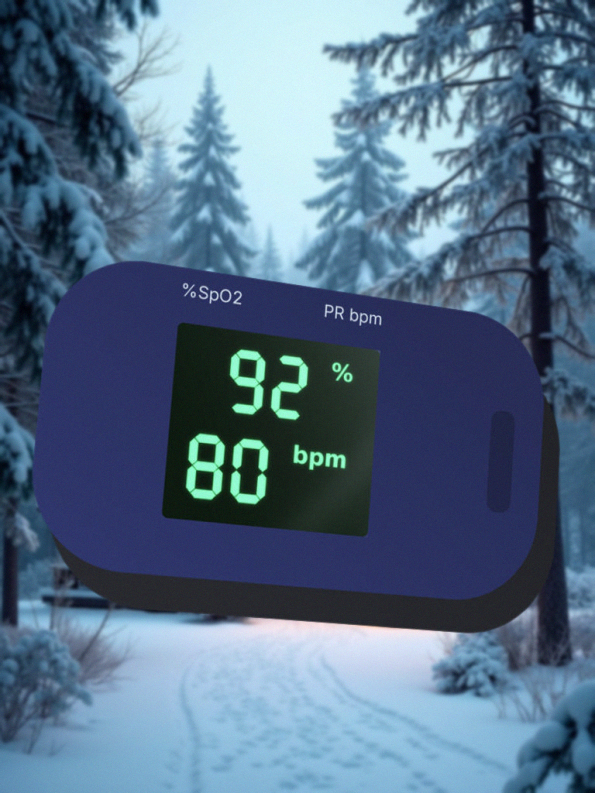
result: 92 %
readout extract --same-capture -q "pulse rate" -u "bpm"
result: 80 bpm
